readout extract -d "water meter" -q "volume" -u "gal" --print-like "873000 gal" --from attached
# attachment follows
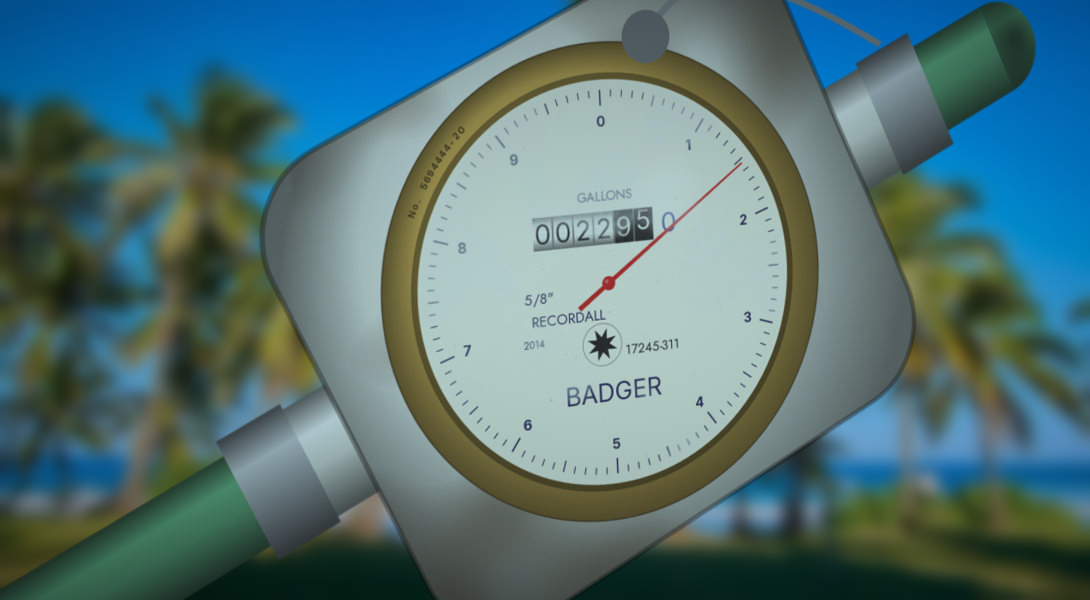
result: 22951.5 gal
